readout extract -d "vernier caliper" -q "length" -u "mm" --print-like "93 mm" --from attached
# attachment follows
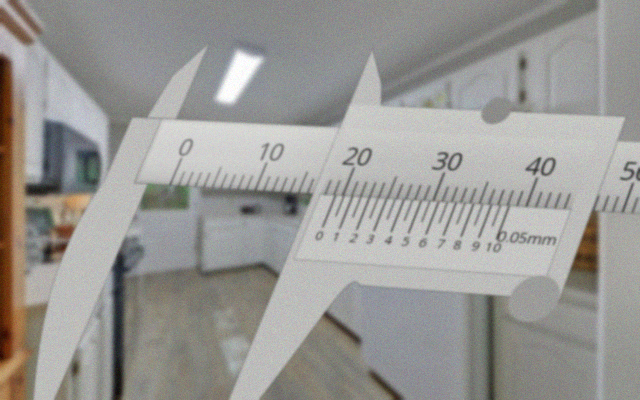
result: 19.2 mm
